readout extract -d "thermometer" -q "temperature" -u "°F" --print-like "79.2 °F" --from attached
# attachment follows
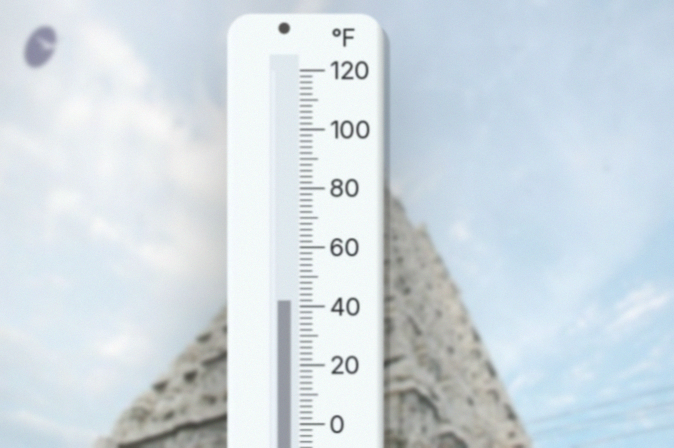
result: 42 °F
